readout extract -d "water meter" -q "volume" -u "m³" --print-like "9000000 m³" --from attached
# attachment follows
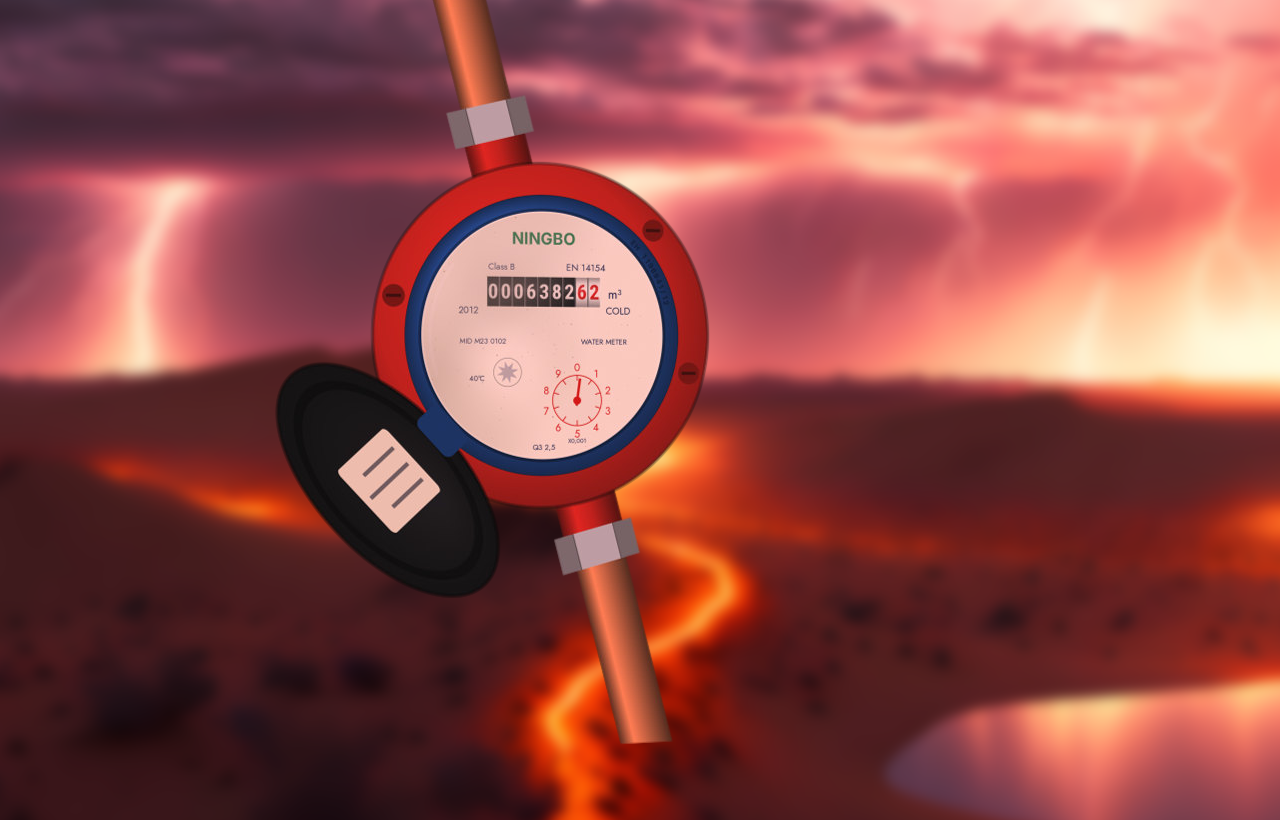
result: 6382.620 m³
